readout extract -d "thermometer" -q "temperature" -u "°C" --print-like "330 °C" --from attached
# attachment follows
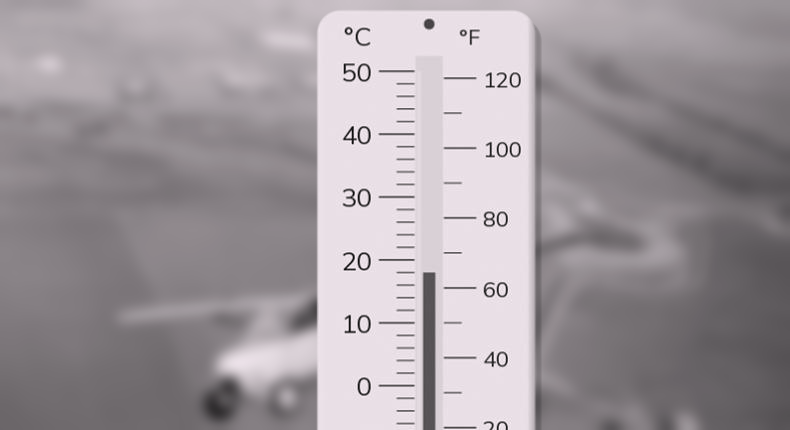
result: 18 °C
